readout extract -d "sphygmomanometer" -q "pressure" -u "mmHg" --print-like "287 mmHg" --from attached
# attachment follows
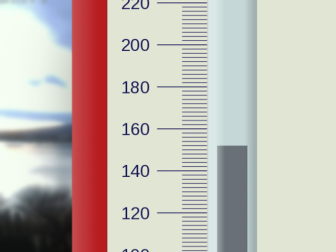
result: 152 mmHg
